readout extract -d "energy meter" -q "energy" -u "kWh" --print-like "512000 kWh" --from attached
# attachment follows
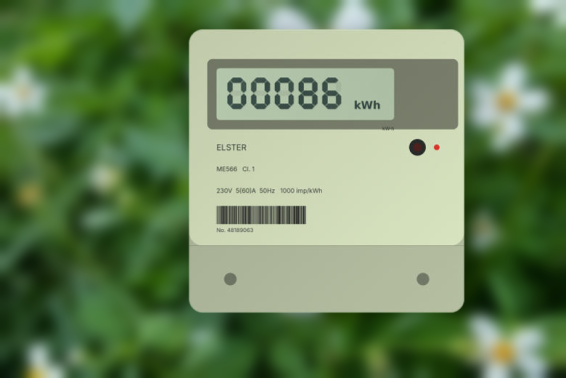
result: 86 kWh
